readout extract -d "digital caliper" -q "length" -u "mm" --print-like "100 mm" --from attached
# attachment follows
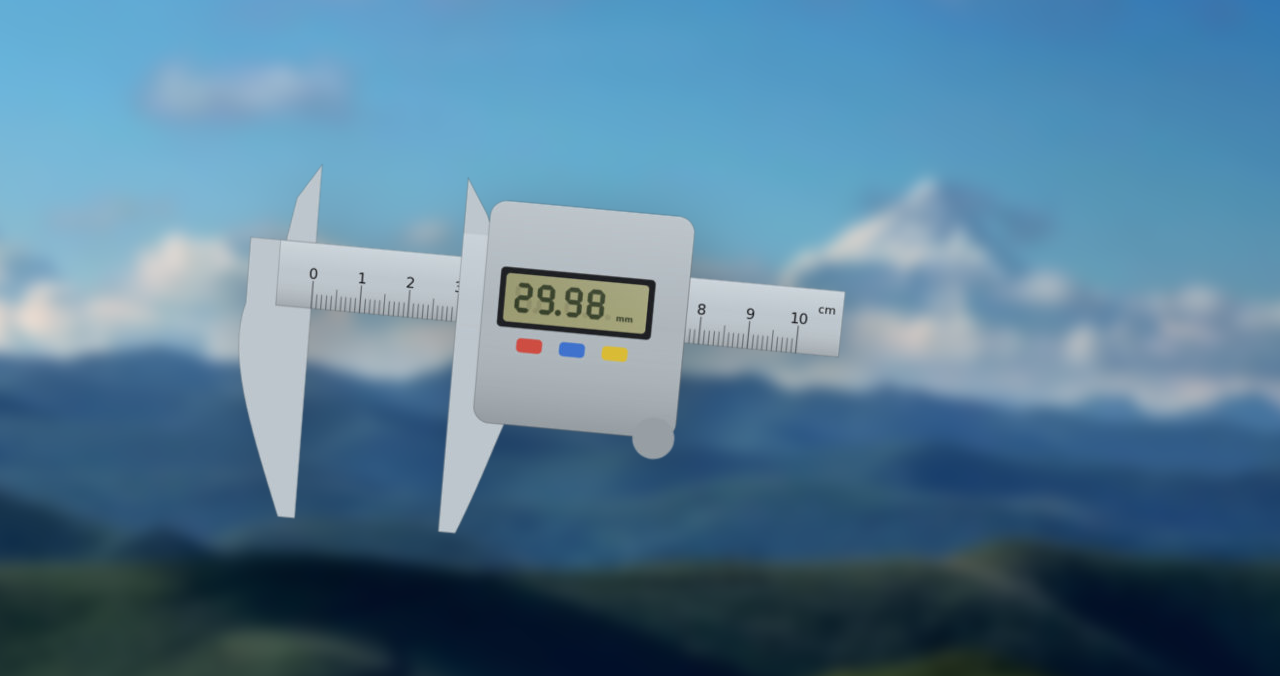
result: 29.98 mm
